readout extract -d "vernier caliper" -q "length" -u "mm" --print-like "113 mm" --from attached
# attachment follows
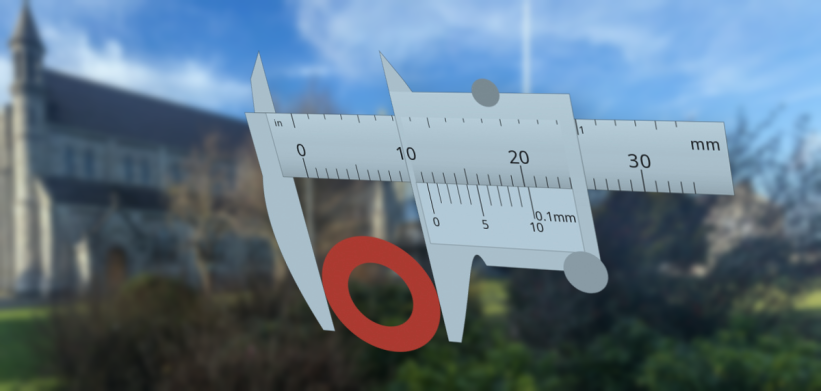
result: 11.3 mm
